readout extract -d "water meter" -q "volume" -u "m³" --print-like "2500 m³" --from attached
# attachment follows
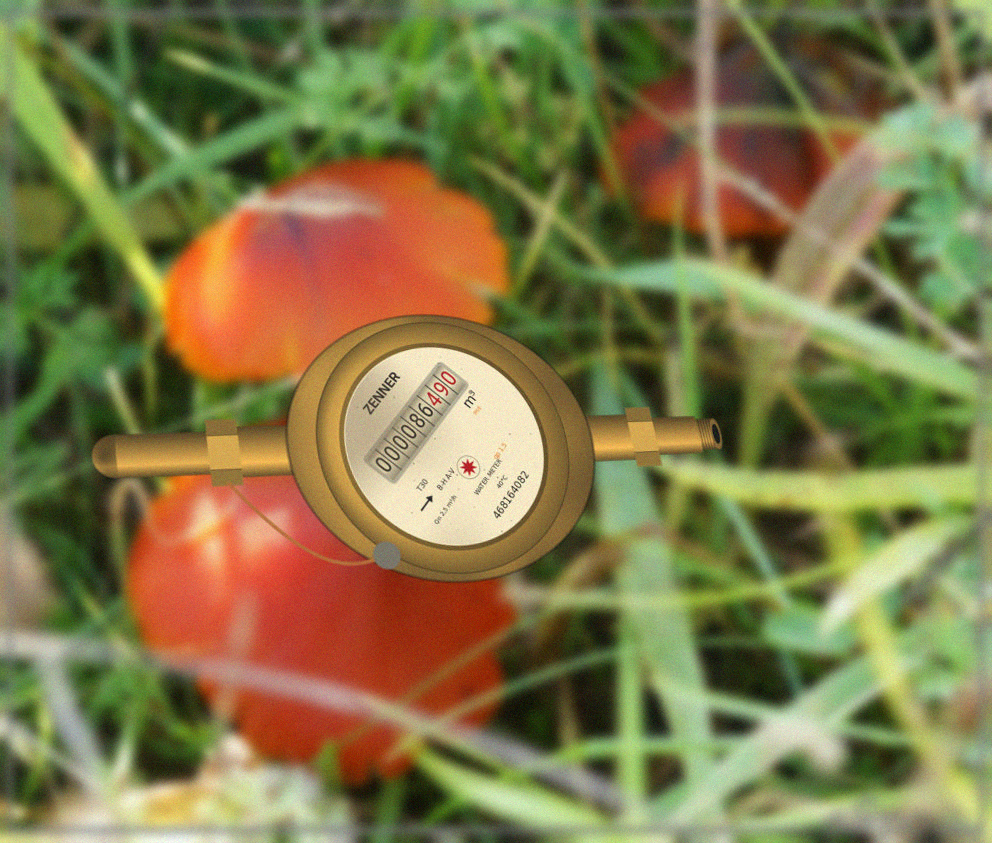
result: 86.490 m³
